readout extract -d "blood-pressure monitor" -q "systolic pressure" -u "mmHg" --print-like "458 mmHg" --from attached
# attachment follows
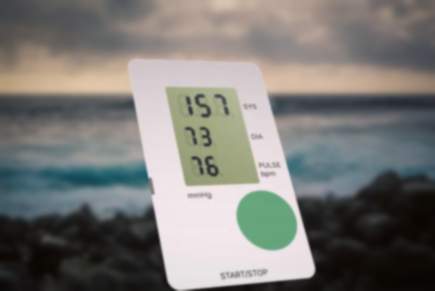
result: 157 mmHg
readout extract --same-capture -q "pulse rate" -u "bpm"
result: 76 bpm
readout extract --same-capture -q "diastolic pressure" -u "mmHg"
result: 73 mmHg
